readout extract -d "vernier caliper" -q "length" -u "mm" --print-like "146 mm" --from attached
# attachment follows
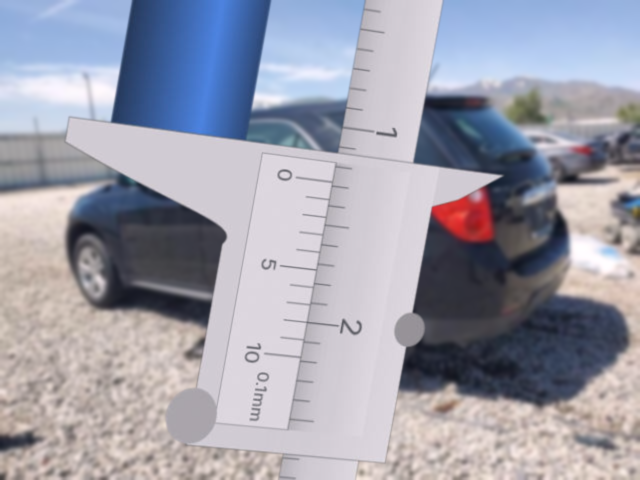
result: 12.8 mm
